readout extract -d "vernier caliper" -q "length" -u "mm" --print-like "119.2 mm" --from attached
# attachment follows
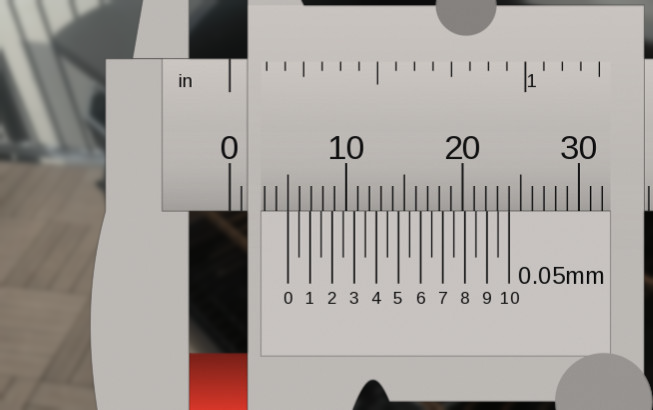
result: 5.0 mm
